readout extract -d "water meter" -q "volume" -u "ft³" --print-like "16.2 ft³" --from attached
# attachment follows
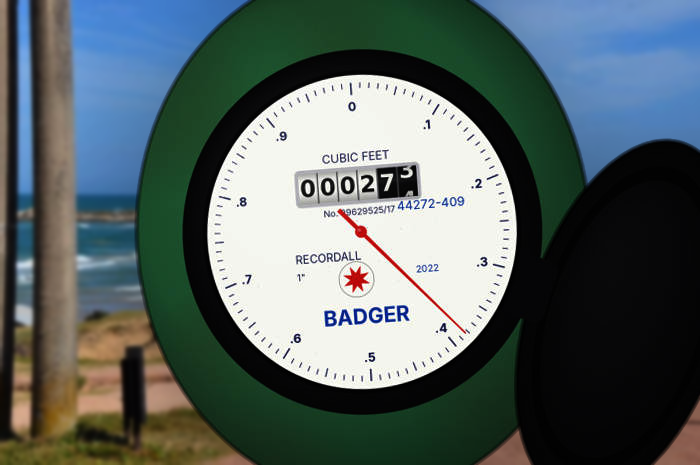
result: 273.38 ft³
